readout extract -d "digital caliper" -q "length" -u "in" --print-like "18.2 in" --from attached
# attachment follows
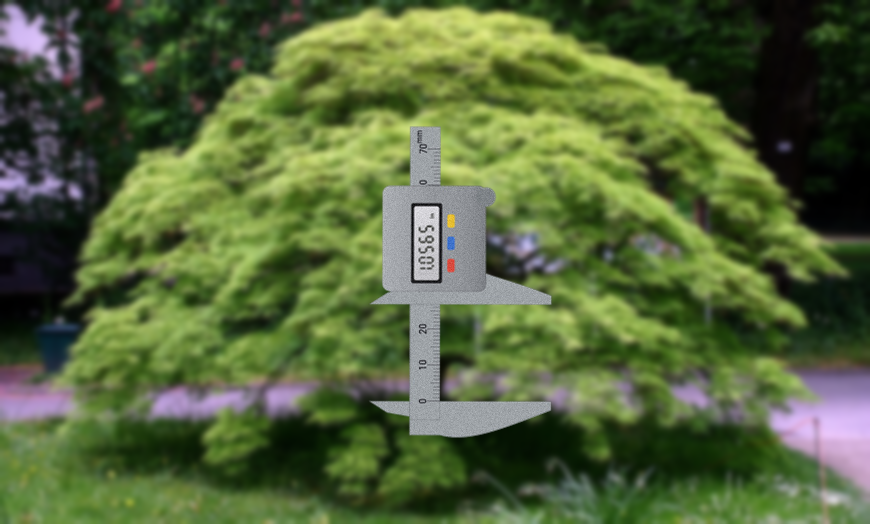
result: 1.0565 in
